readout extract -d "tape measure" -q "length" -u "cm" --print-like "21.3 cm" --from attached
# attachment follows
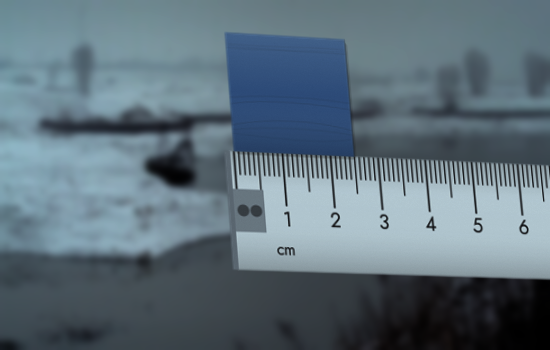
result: 2.5 cm
